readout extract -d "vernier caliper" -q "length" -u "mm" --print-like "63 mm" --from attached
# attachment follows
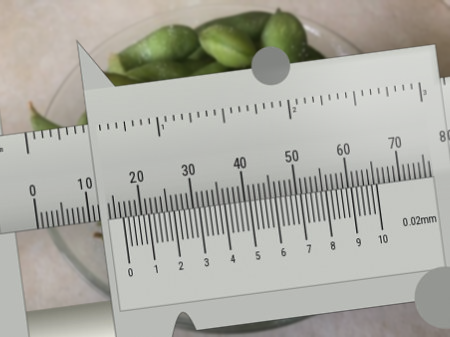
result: 16.5 mm
